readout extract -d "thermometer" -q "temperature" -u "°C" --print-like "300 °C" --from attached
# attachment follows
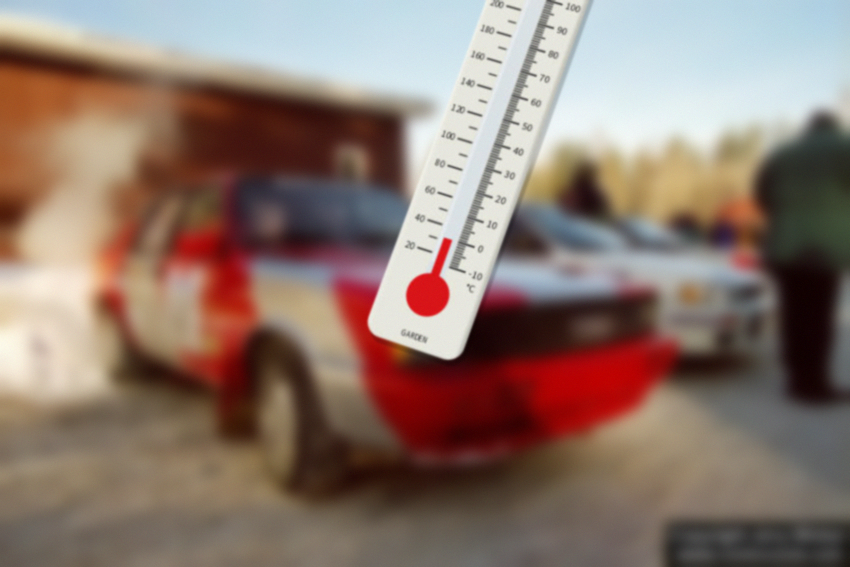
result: 0 °C
